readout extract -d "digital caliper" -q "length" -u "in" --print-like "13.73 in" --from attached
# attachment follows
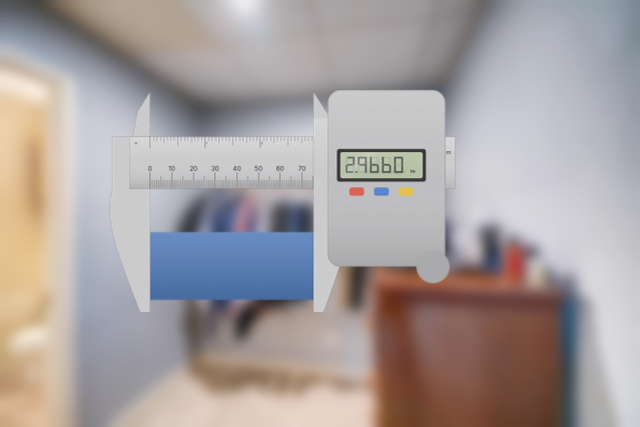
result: 2.9660 in
